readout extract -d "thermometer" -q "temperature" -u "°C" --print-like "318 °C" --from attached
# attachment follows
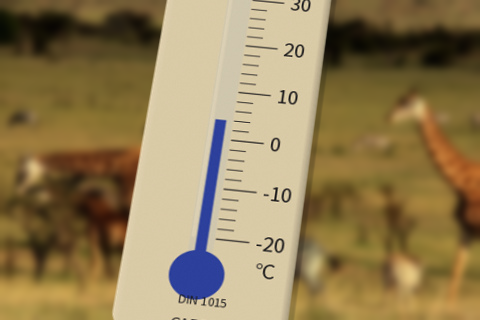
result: 4 °C
